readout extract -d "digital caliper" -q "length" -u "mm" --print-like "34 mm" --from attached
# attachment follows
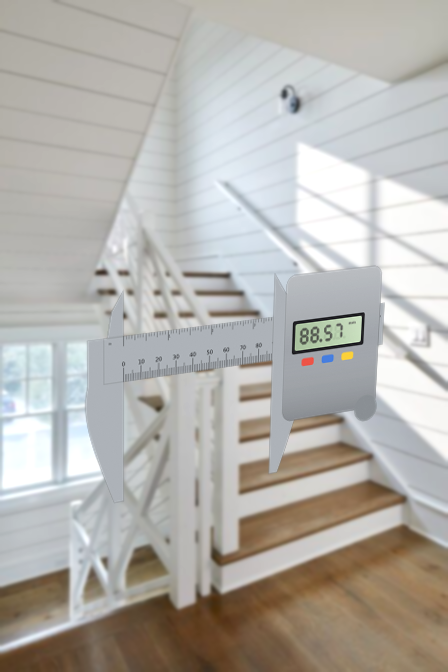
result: 88.57 mm
